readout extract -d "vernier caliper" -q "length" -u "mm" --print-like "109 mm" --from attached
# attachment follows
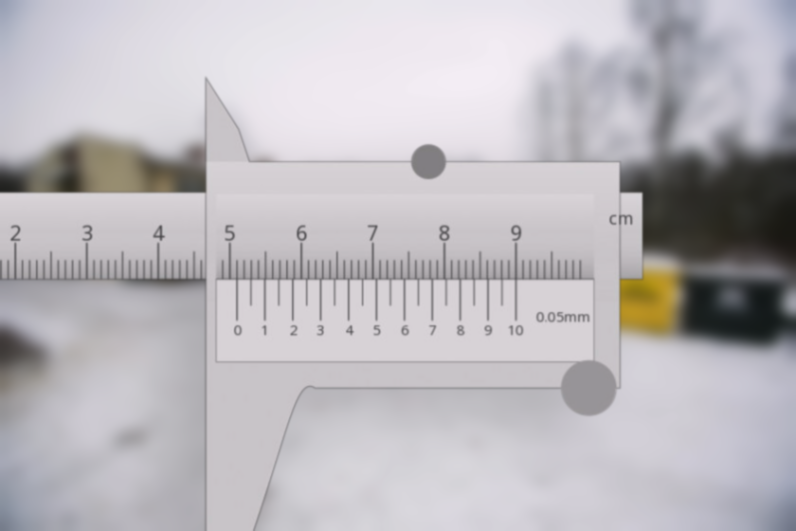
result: 51.0 mm
